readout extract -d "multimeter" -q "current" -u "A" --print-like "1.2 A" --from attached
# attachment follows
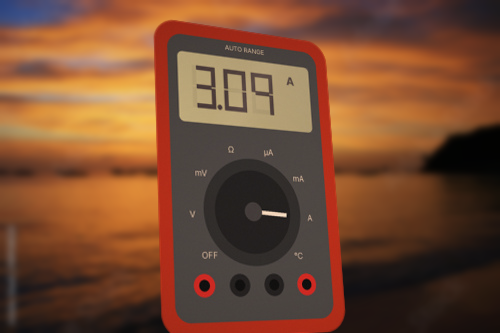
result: 3.09 A
